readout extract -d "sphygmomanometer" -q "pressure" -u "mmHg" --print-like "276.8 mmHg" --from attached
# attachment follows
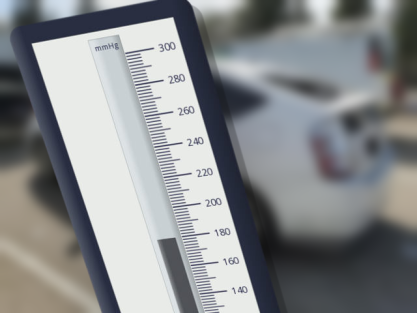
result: 180 mmHg
